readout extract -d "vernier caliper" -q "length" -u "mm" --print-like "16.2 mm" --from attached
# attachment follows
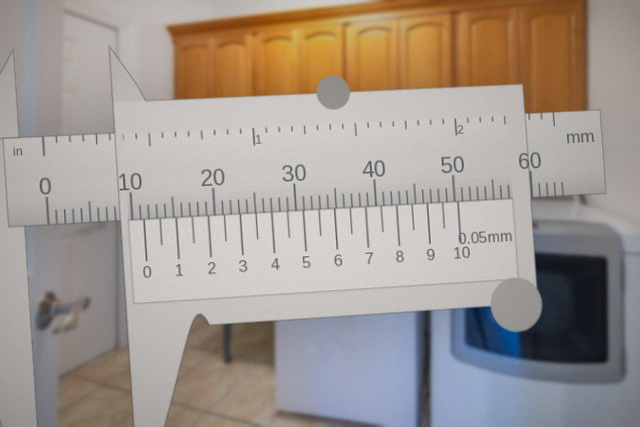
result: 11.4 mm
